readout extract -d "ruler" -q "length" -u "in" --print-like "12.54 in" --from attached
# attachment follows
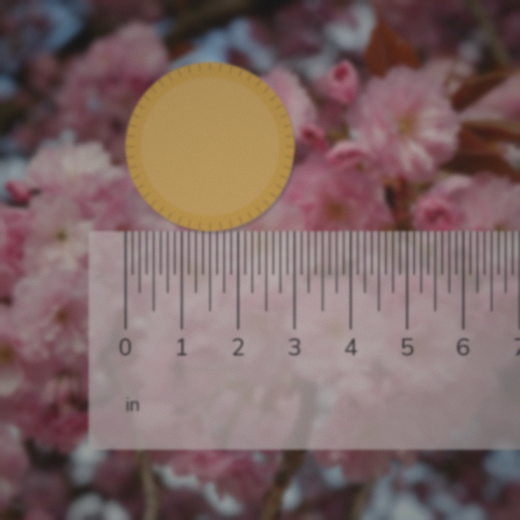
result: 3 in
